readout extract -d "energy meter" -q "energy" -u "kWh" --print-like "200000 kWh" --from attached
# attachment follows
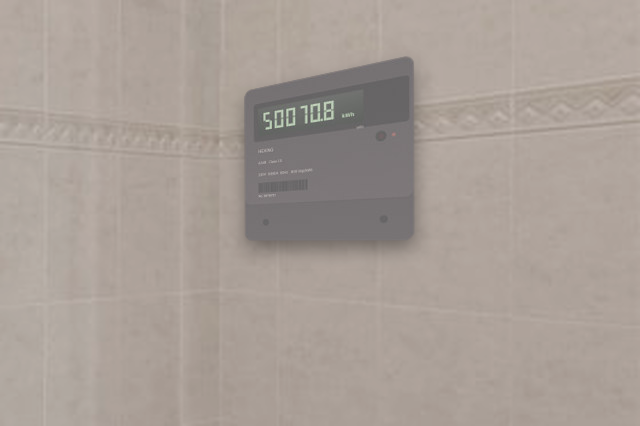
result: 50070.8 kWh
